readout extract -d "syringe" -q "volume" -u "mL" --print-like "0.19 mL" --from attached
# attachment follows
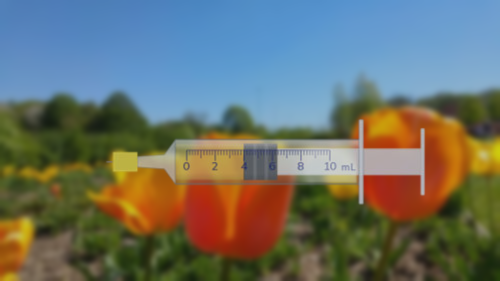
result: 4 mL
